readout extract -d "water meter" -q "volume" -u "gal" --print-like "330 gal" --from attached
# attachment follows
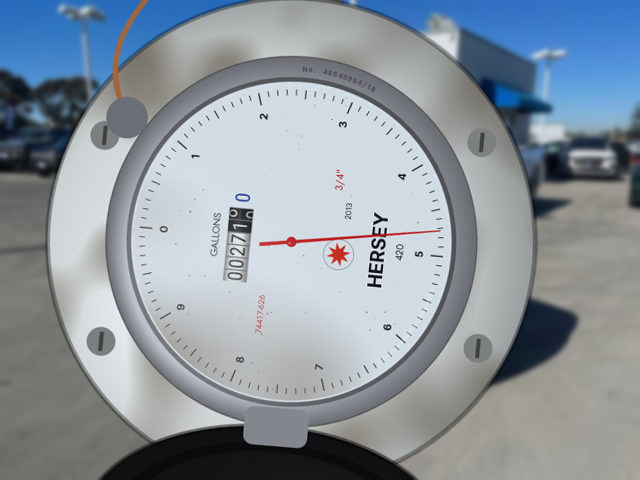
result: 27184.7 gal
